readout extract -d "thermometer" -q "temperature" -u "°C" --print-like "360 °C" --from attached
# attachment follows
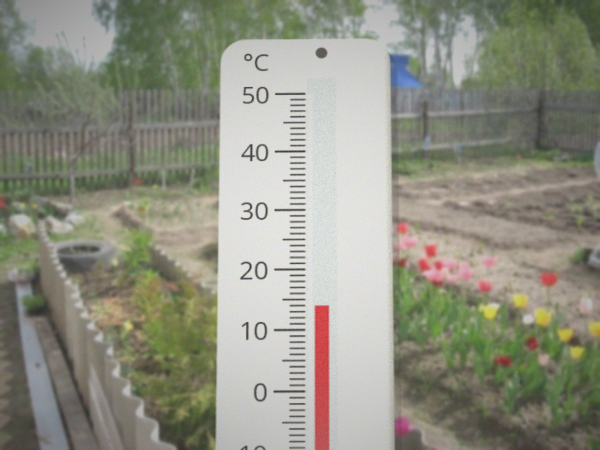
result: 14 °C
